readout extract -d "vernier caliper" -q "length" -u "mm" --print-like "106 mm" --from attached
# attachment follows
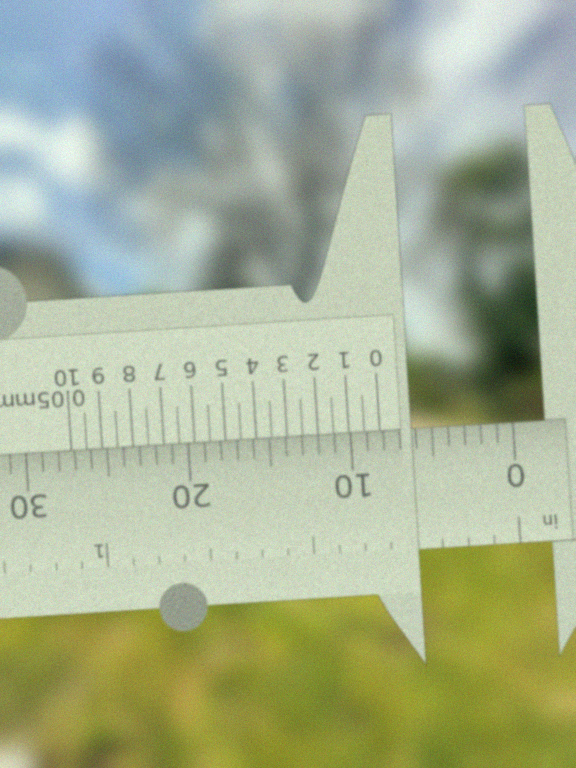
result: 8.2 mm
